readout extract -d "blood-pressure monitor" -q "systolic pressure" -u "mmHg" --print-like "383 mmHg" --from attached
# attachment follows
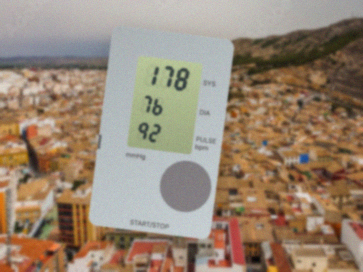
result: 178 mmHg
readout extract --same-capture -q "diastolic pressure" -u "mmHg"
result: 76 mmHg
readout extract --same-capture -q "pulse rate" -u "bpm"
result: 92 bpm
